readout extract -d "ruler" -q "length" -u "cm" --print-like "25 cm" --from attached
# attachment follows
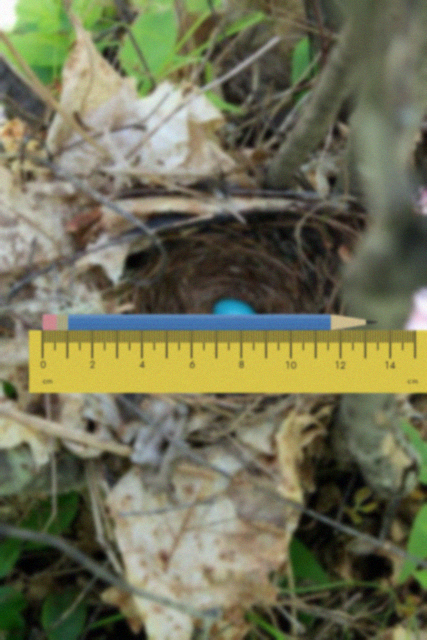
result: 13.5 cm
